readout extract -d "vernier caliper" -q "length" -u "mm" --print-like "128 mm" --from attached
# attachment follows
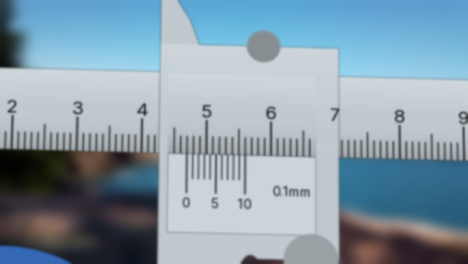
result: 47.0 mm
